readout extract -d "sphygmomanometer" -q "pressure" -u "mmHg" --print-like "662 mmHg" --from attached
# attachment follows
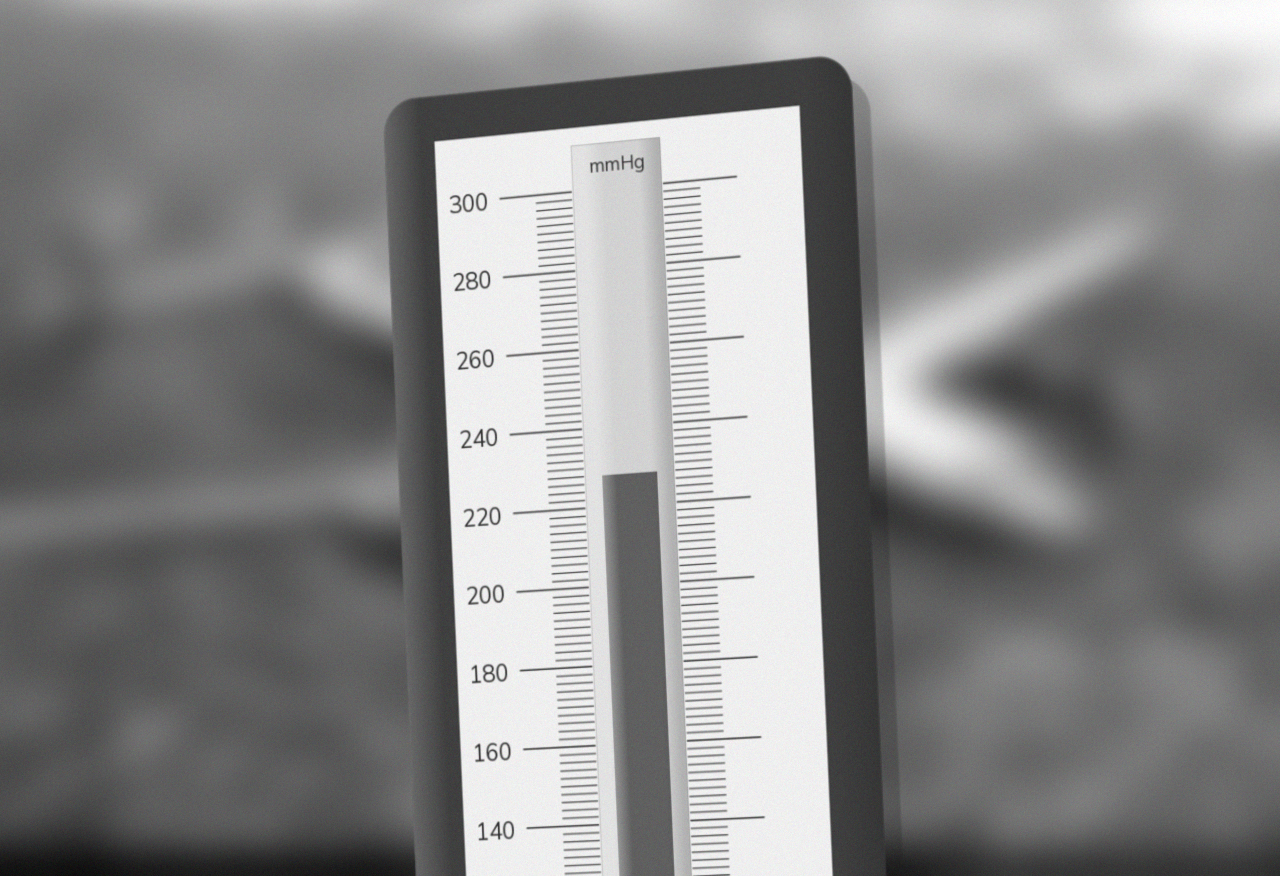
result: 228 mmHg
